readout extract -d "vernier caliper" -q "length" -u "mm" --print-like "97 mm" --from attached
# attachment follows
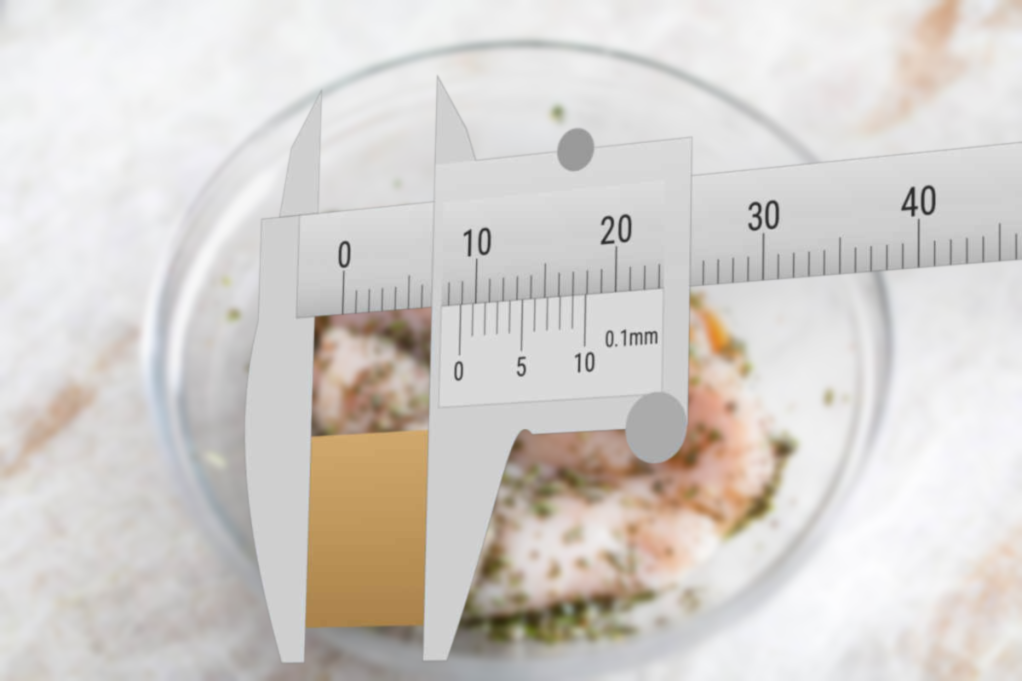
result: 8.9 mm
